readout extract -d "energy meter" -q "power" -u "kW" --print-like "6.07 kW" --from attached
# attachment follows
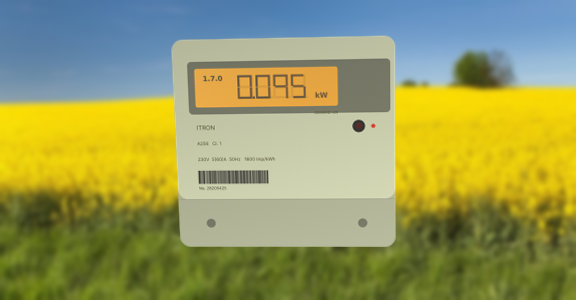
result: 0.095 kW
